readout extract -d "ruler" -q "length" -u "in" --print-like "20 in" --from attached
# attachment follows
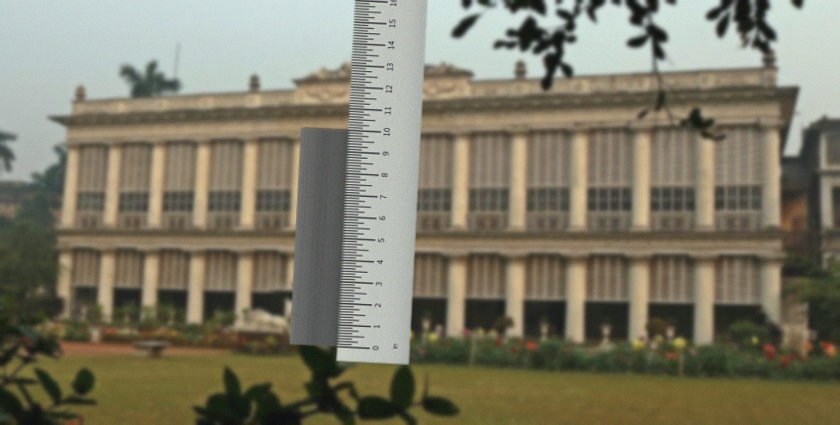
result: 10 in
